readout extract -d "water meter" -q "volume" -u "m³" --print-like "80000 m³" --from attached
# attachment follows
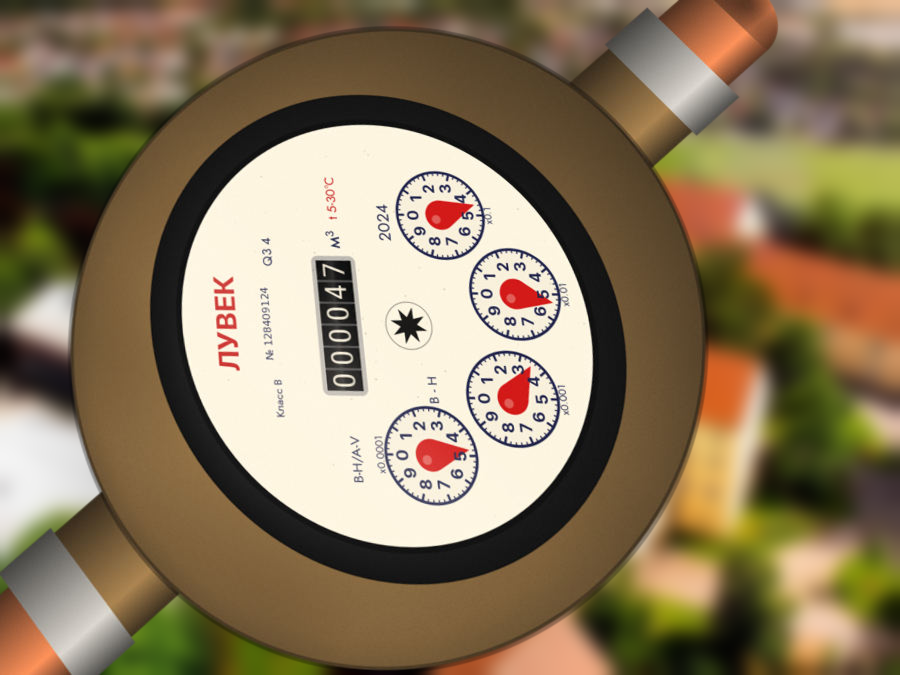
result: 47.4534 m³
